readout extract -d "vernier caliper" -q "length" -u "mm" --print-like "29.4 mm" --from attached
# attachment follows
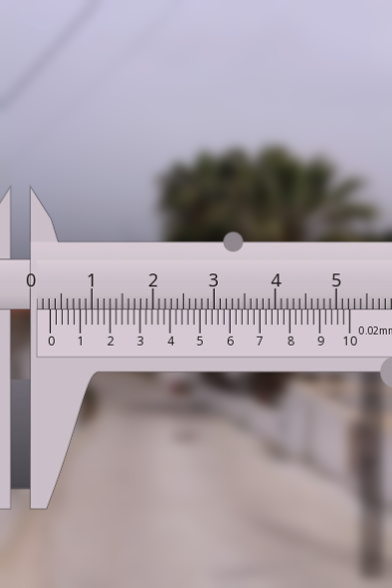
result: 3.2 mm
